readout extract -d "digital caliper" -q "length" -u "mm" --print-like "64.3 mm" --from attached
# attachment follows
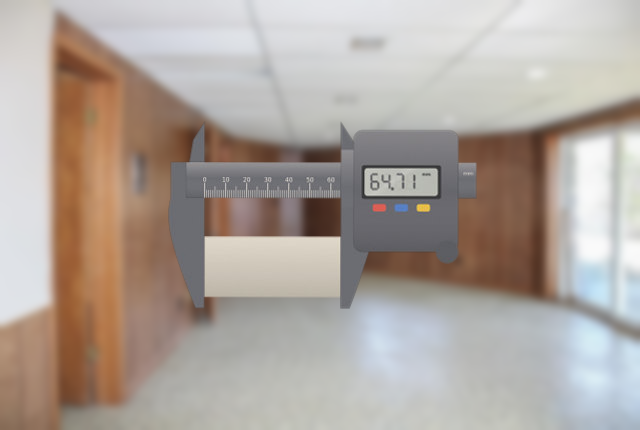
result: 64.71 mm
